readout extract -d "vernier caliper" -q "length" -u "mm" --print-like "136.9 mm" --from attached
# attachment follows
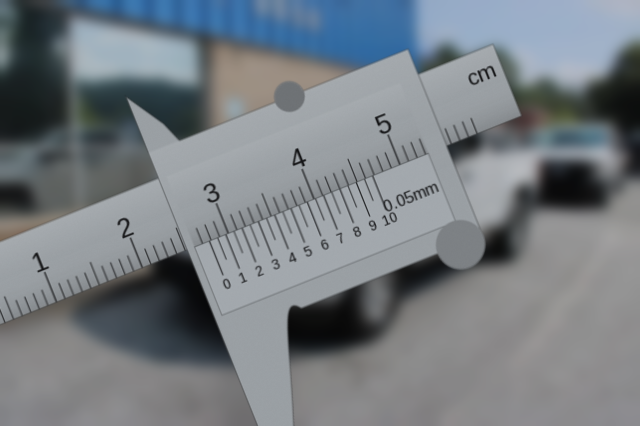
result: 27.8 mm
